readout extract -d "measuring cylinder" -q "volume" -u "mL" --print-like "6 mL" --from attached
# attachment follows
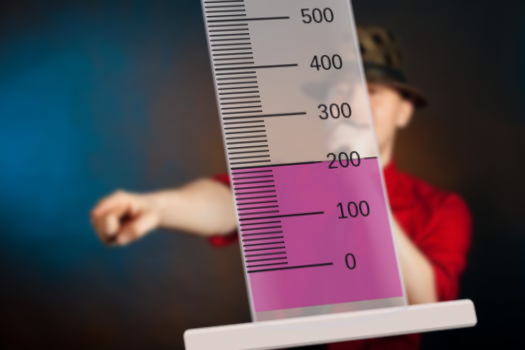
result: 200 mL
